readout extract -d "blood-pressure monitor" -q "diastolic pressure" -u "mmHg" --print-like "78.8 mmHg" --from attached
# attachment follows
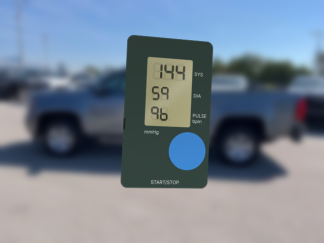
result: 59 mmHg
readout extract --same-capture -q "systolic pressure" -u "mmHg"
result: 144 mmHg
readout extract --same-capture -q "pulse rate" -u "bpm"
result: 96 bpm
